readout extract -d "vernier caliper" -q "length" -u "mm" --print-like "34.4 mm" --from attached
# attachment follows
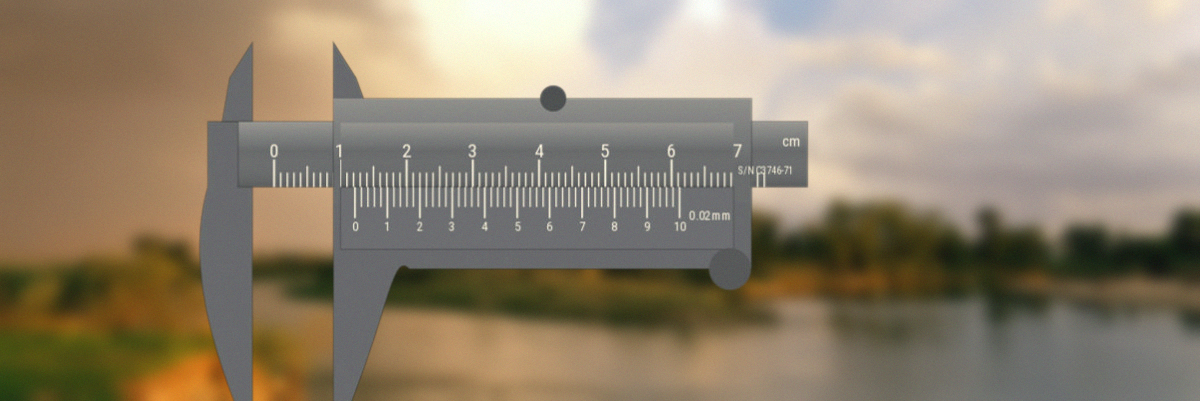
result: 12.2 mm
